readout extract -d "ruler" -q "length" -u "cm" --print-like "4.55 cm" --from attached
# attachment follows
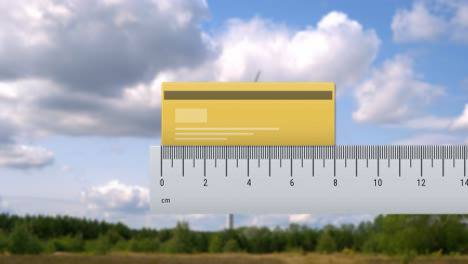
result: 8 cm
